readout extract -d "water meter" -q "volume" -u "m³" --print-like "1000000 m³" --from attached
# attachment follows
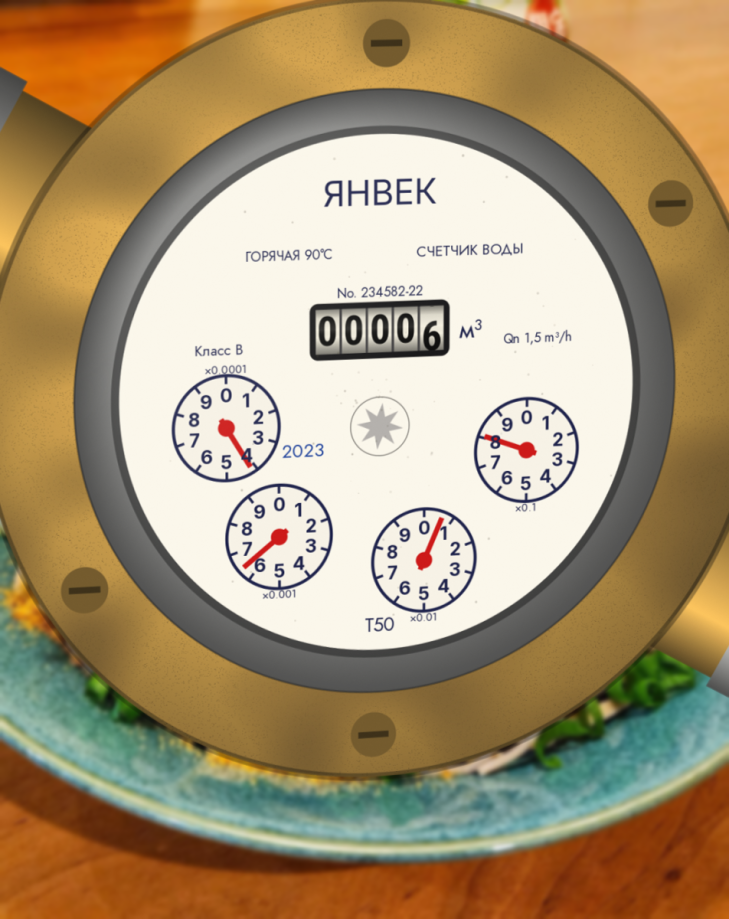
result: 5.8064 m³
